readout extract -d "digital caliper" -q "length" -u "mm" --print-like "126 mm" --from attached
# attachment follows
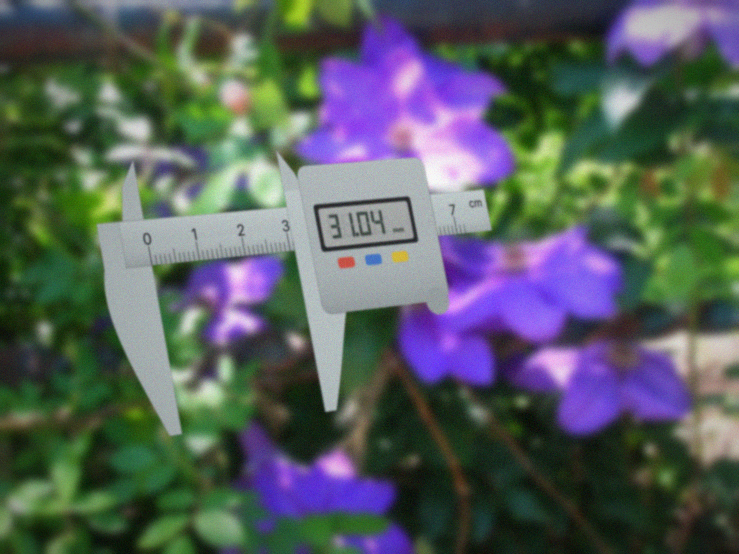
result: 31.04 mm
